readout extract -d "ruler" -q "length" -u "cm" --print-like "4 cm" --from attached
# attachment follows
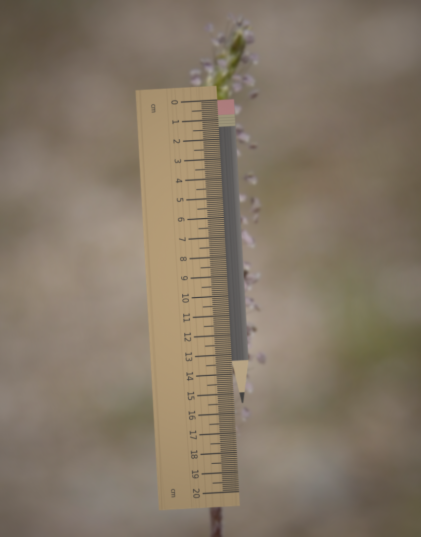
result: 15.5 cm
